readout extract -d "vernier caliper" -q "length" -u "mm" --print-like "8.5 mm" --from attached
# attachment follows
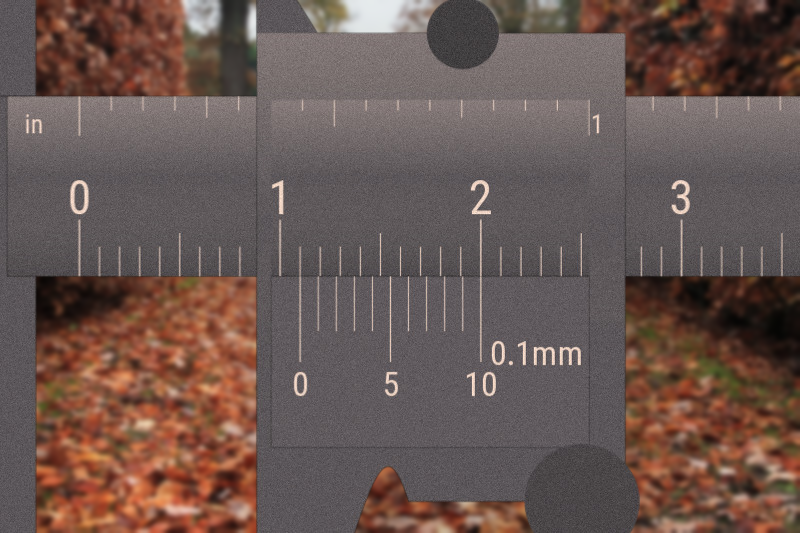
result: 11.0 mm
